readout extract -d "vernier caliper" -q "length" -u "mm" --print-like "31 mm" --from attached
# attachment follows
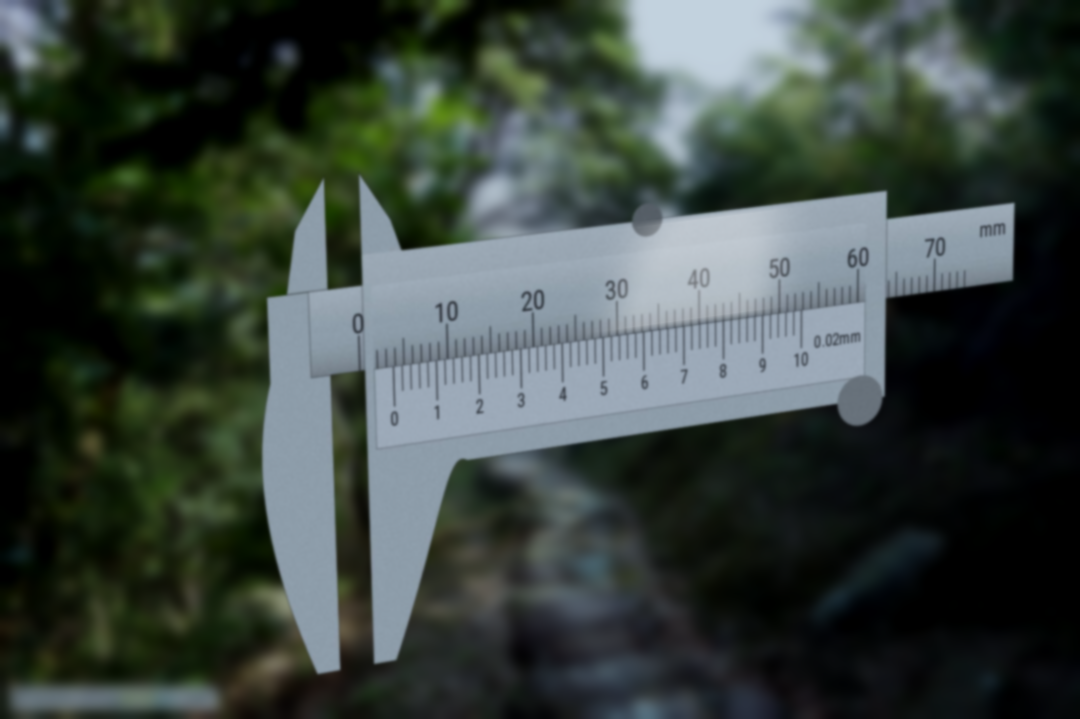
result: 3.8 mm
